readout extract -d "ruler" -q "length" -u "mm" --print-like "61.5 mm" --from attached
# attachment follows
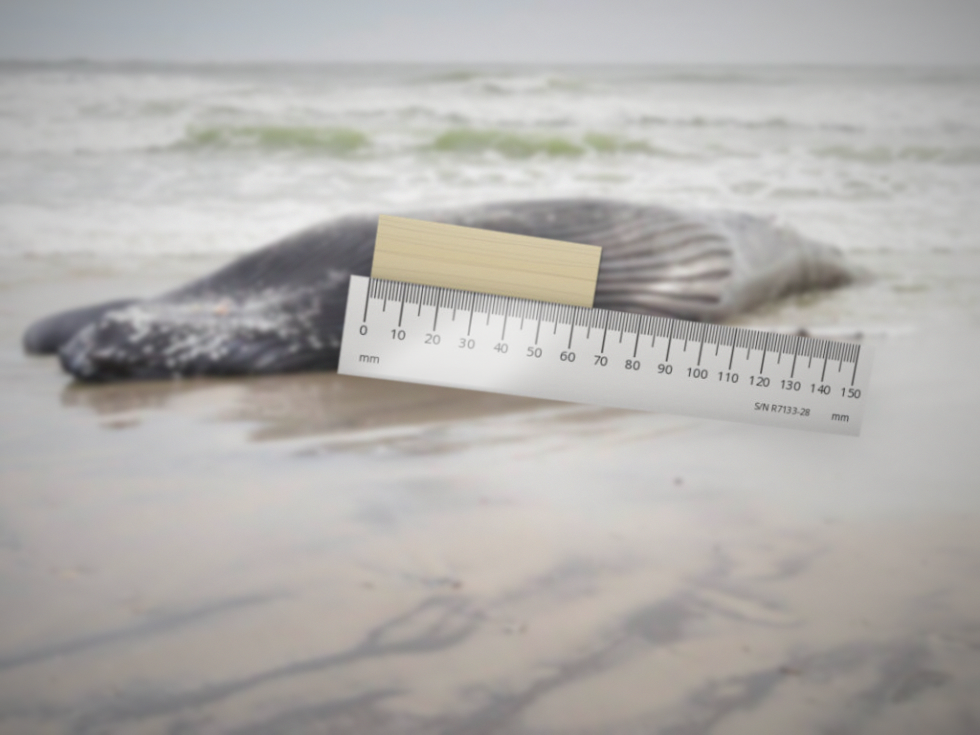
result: 65 mm
